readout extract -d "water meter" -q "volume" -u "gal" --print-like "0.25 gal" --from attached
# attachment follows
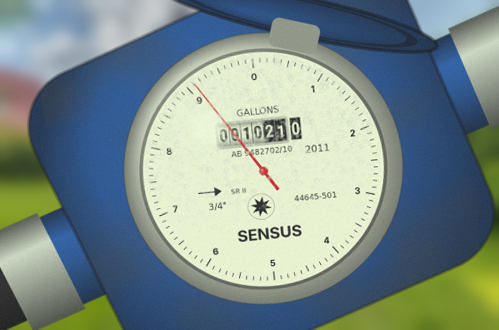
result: 10209.1 gal
